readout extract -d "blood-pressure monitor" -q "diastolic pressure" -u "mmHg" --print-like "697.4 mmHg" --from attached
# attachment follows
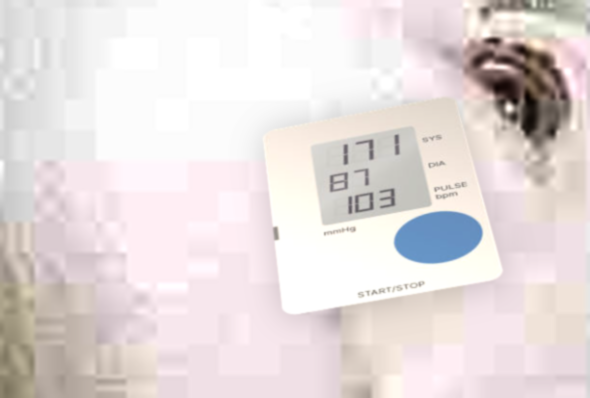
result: 87 mmHg
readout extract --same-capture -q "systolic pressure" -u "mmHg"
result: 171 mmHg
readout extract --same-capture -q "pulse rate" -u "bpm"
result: 103 bpm
